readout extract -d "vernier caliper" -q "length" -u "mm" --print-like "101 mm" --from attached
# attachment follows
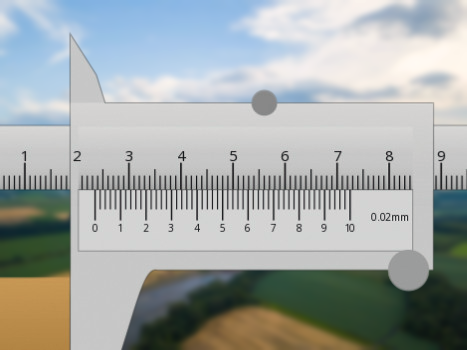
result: 23.5 mm
